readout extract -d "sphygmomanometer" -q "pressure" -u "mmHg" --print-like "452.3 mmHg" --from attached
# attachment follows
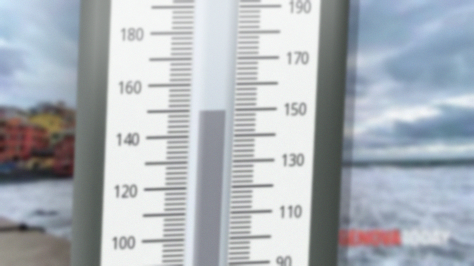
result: 150 mmHg
